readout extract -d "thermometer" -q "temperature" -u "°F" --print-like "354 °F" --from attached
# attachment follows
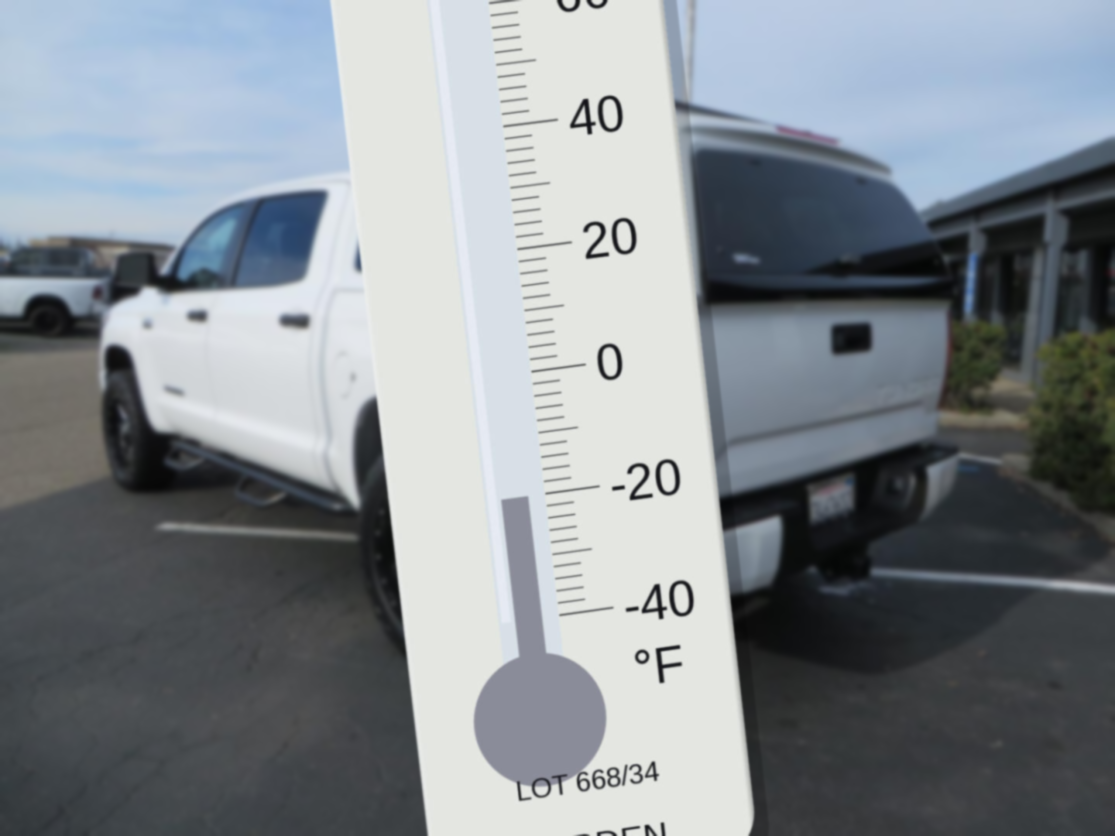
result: -20 °F
